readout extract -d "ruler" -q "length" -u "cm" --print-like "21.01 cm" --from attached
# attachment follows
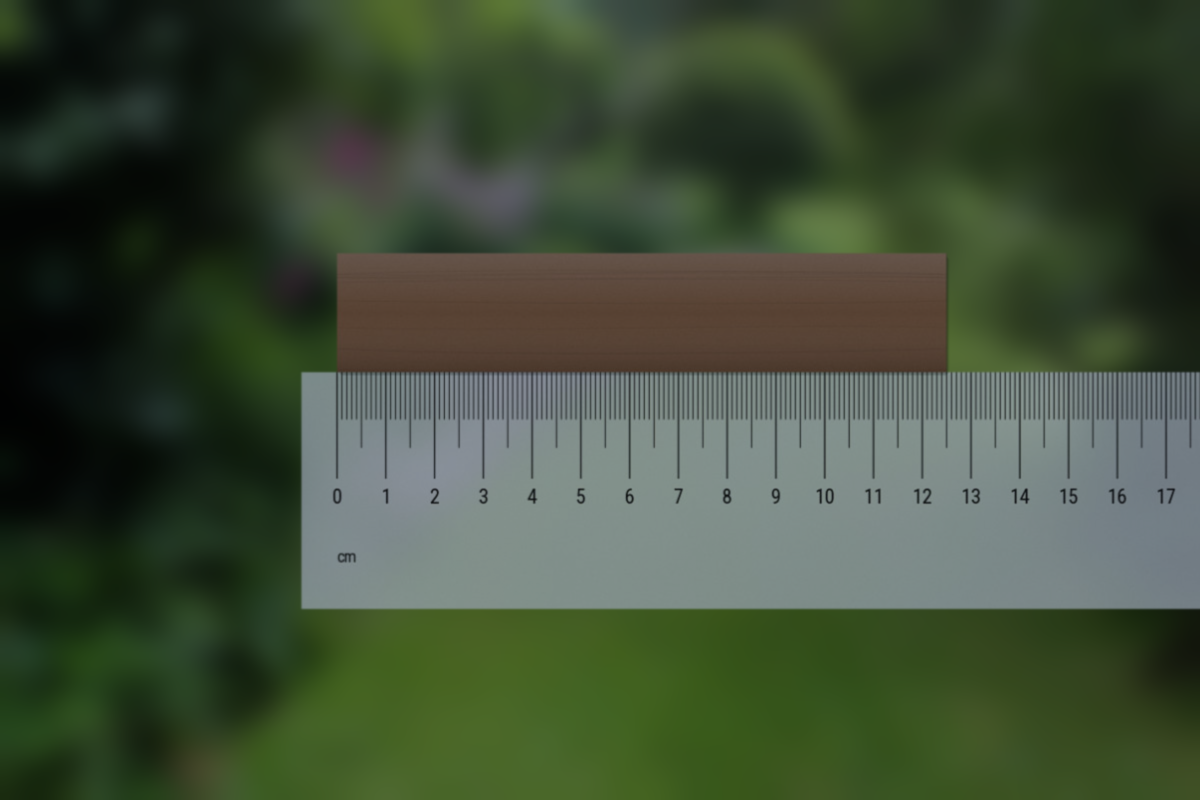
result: 12.5 cm
